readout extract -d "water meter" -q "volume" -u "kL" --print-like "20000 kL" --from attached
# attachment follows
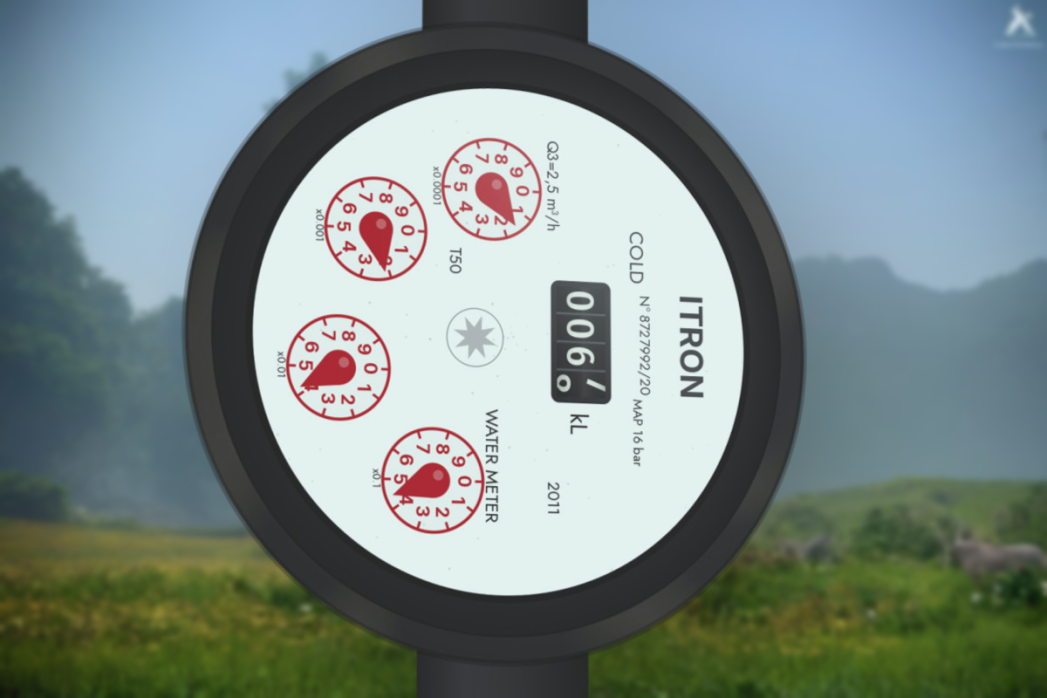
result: 67.4421 kL
